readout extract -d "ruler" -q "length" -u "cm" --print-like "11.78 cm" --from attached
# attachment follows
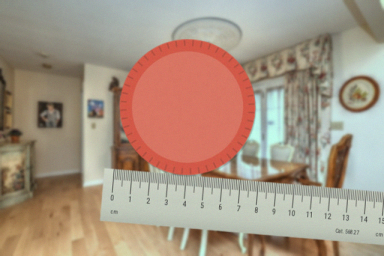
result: 7.5 cm
